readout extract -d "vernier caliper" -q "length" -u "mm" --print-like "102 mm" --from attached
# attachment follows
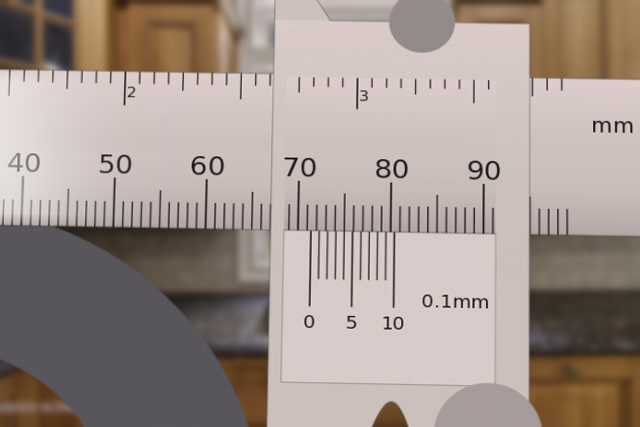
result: 71.4 mm
